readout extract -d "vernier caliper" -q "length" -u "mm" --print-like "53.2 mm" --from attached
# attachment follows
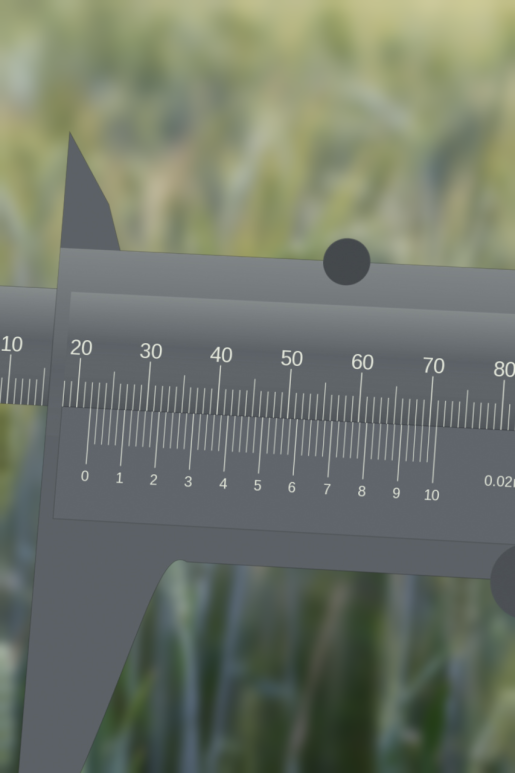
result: 22.0 mm
